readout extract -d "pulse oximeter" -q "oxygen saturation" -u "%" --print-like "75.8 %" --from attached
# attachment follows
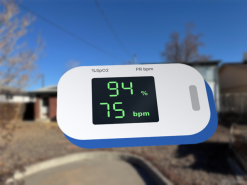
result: 94 %
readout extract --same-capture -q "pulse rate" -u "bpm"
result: 75 bpm
